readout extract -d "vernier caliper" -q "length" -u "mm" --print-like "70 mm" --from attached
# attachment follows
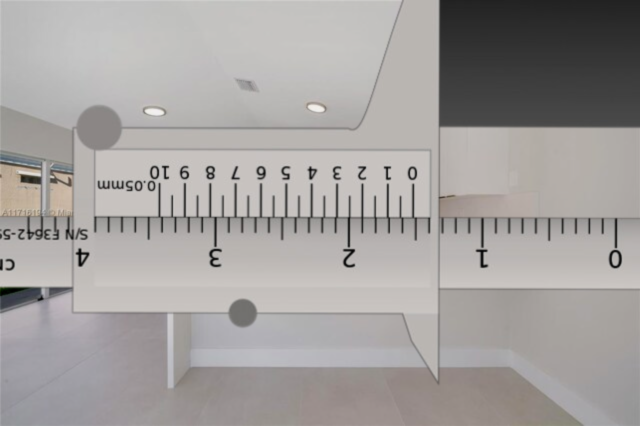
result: 15.2 mm
